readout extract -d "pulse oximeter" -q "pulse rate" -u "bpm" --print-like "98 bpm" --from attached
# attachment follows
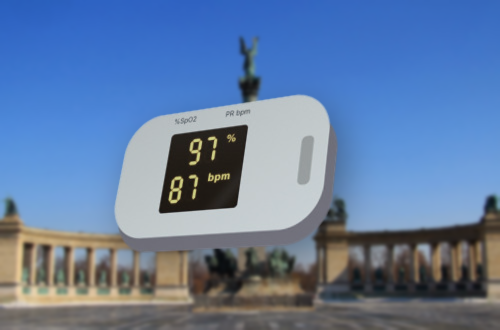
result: 87 bpm
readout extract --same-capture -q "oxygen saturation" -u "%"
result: 97 %
